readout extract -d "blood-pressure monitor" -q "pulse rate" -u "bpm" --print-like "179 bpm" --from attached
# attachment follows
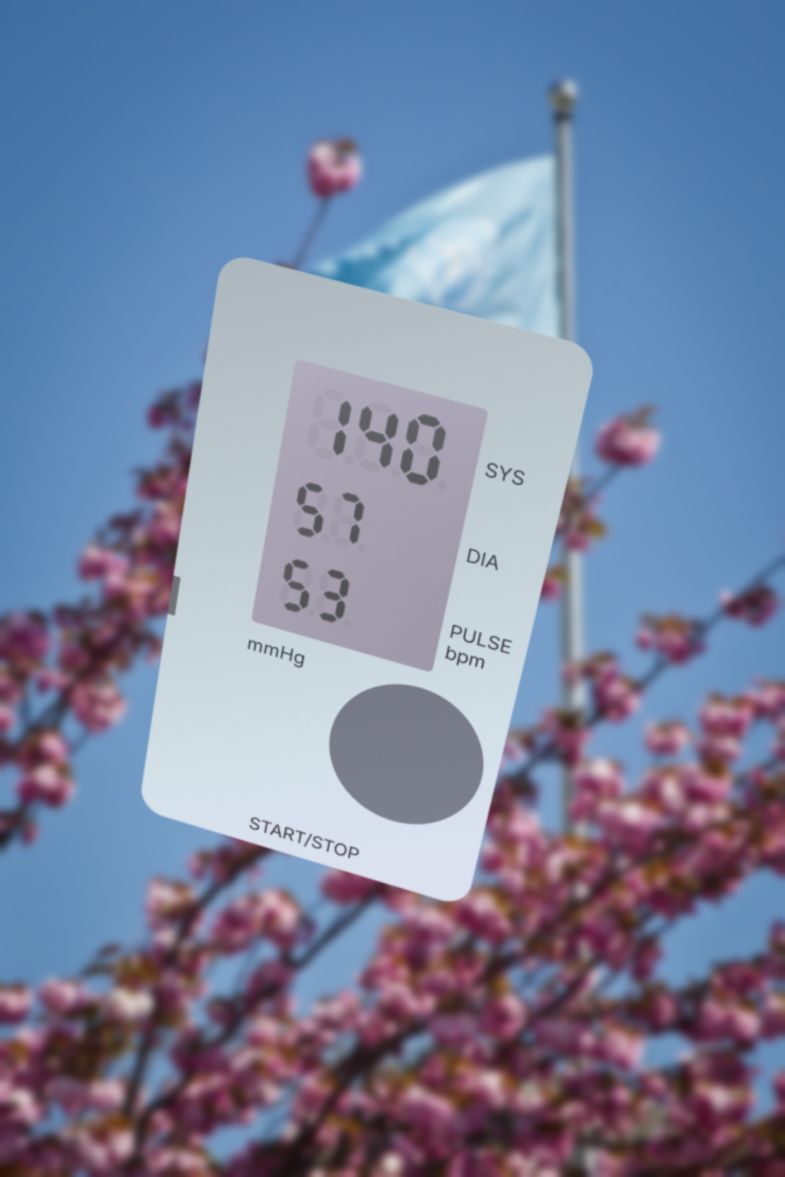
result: 53 bpm
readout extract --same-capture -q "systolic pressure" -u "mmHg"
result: 140 mmHg
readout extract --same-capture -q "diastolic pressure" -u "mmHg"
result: 57 mmHg
